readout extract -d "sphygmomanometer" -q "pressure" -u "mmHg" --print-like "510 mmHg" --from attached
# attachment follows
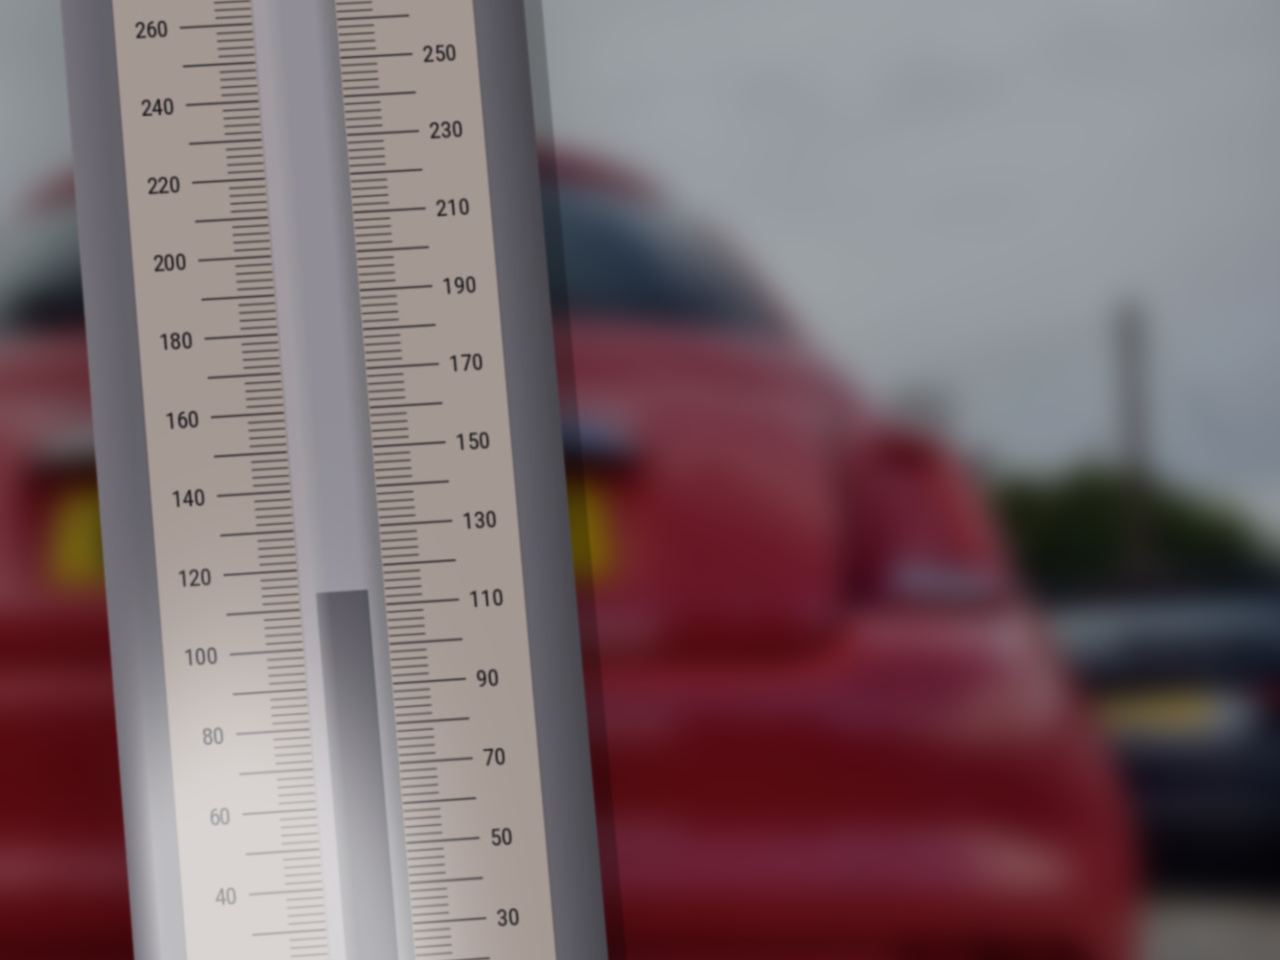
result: 114 mmHg
